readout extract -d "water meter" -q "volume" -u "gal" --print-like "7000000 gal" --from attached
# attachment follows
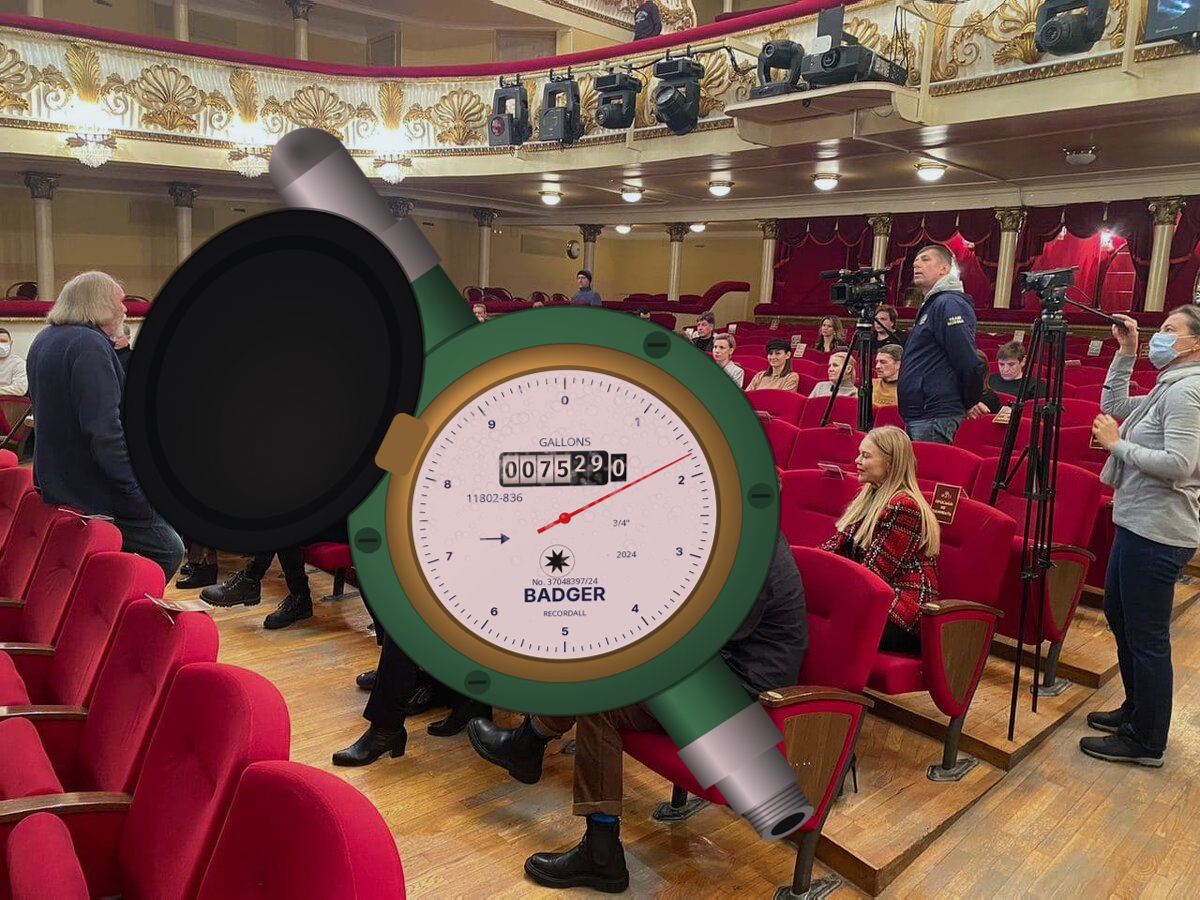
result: 75291.7 gal
